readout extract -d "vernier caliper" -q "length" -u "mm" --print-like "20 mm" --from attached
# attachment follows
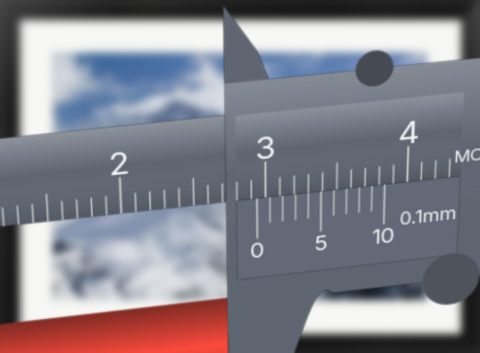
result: 29.4 mm
